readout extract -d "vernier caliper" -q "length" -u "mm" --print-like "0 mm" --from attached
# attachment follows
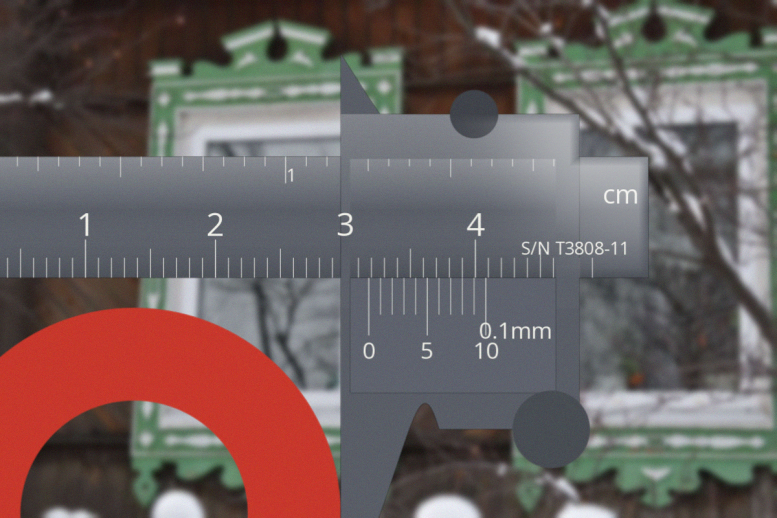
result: 31.8 mm
